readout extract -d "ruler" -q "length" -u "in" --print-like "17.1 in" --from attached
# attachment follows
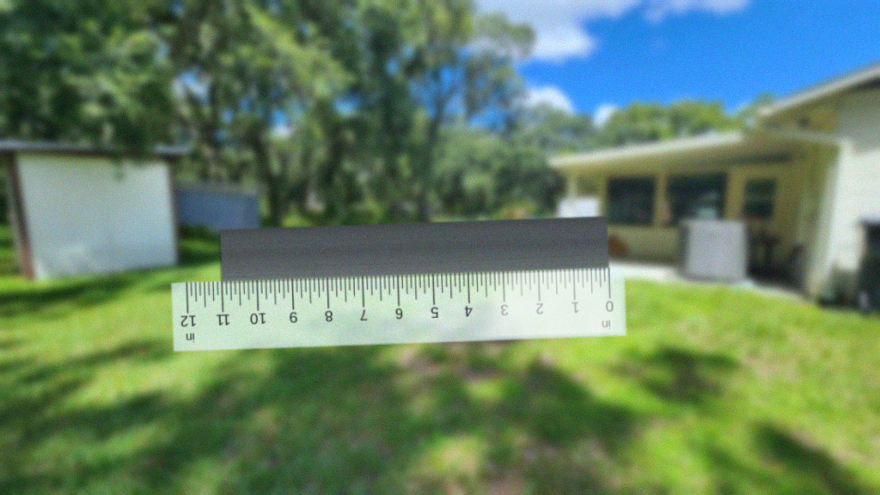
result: 11 in
